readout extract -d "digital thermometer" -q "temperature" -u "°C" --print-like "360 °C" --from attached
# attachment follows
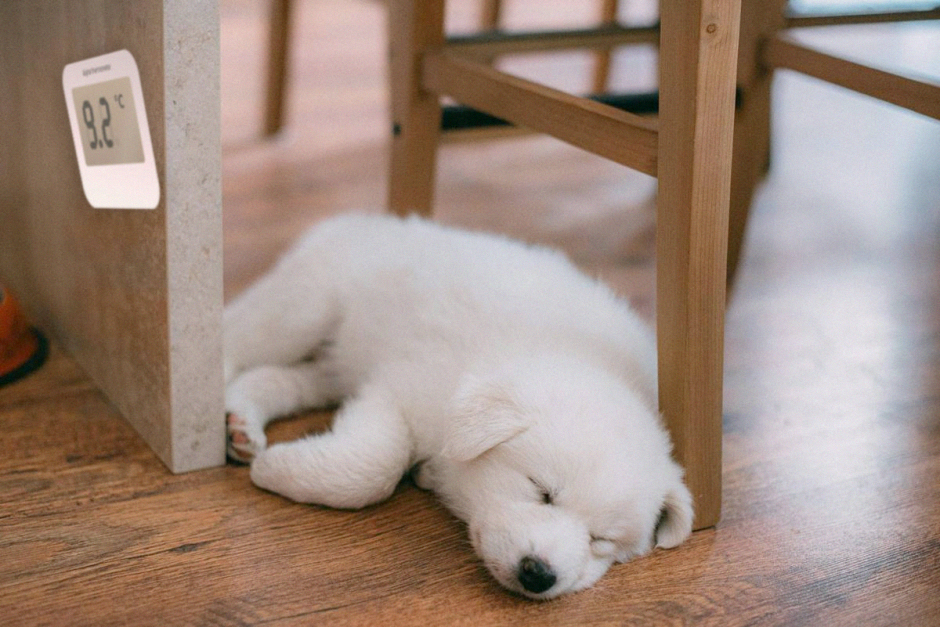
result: 9.2 °C
